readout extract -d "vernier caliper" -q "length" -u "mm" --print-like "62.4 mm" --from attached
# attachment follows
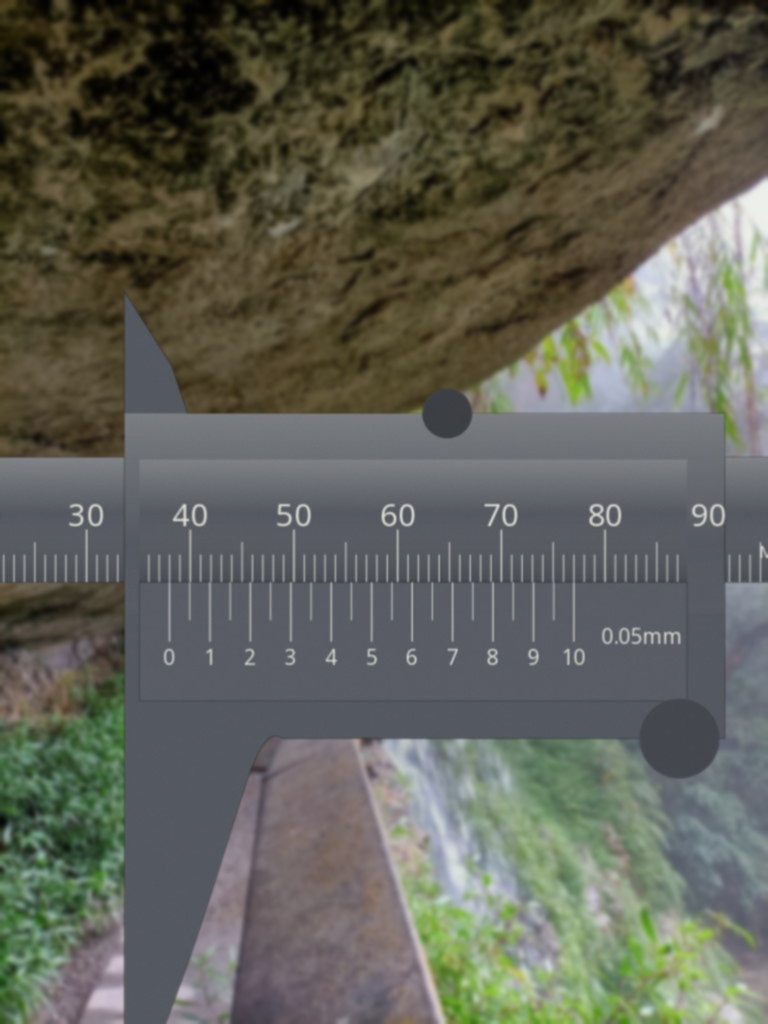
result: 38.0 mm
